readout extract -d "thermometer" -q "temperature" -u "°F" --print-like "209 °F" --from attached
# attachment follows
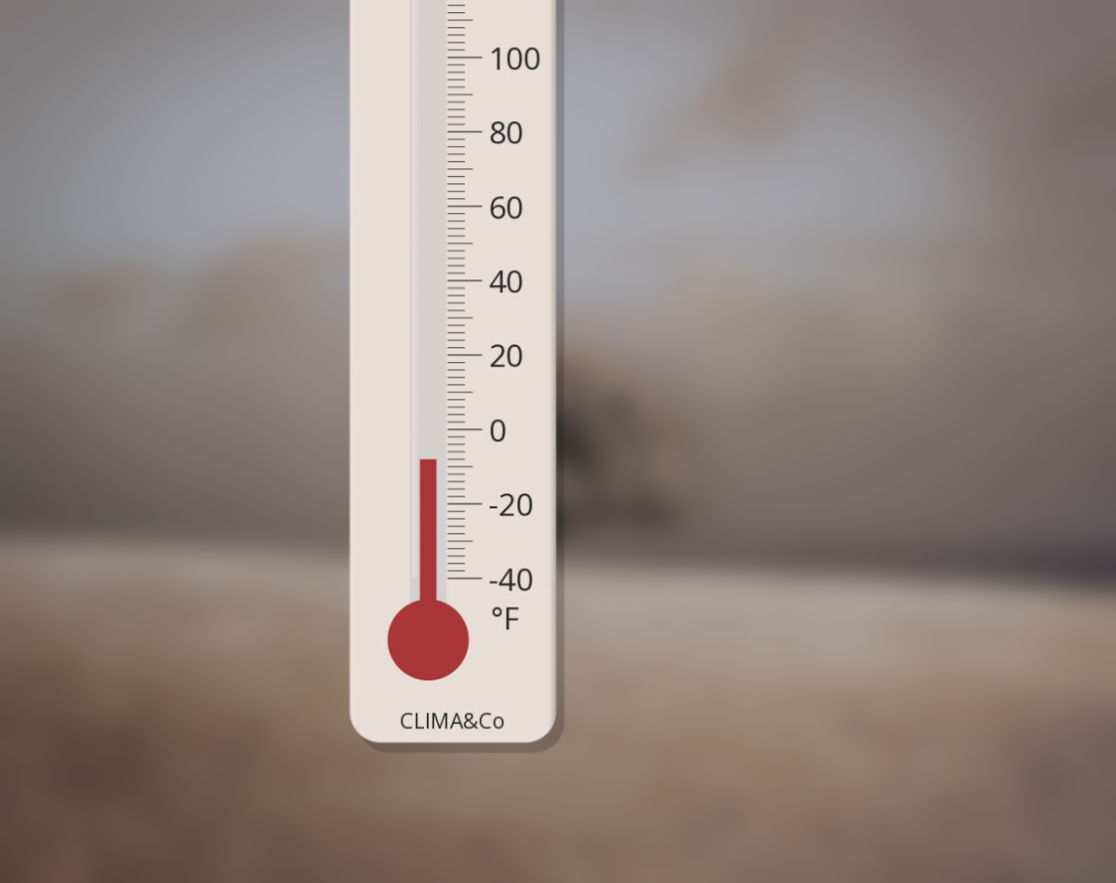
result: -8 °F
